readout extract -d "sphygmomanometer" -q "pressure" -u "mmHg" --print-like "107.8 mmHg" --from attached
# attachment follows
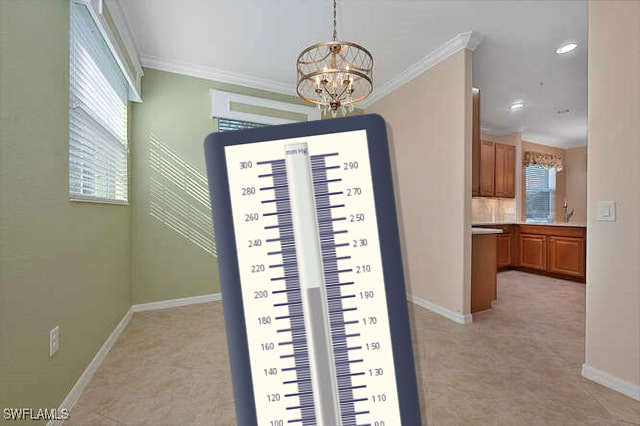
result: 200 mmHg
